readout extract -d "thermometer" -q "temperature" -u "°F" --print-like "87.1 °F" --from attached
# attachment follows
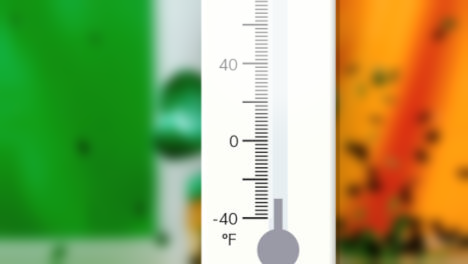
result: -30 °F
